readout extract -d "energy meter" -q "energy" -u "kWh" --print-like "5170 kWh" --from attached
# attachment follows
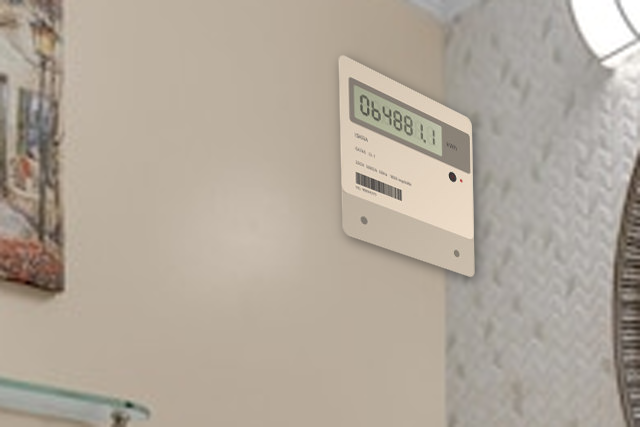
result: 64881.1 kWh
